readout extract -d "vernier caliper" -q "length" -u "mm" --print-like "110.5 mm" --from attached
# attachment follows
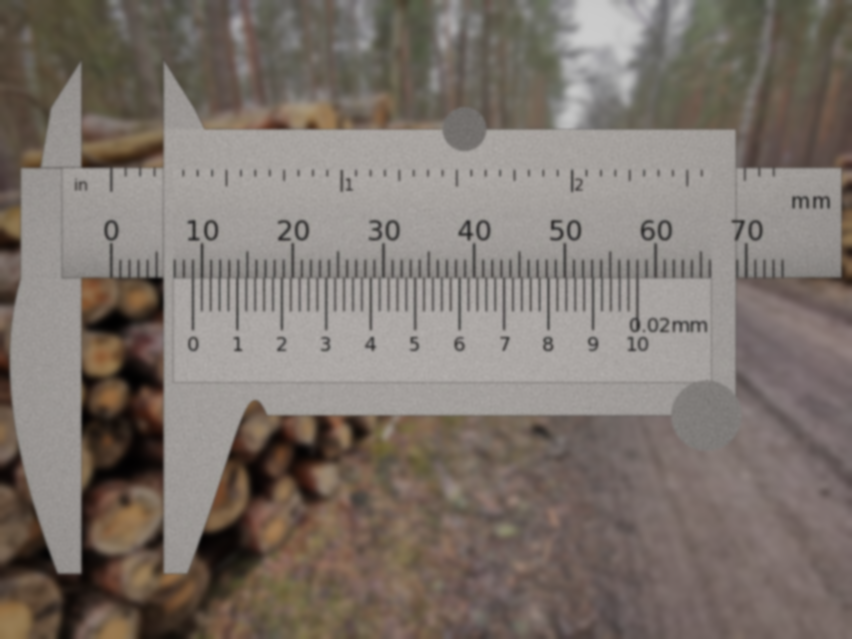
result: 9.0 mm
